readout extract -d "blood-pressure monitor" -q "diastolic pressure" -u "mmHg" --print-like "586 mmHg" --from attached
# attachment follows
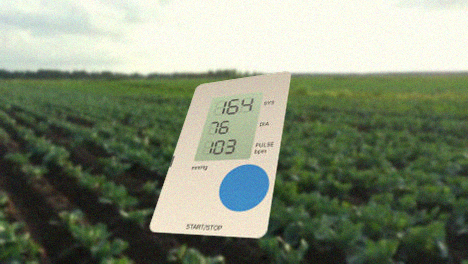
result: 76 mmHg
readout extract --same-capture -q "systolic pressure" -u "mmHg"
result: 164 mmHg
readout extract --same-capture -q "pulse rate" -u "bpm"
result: 103 bpm
